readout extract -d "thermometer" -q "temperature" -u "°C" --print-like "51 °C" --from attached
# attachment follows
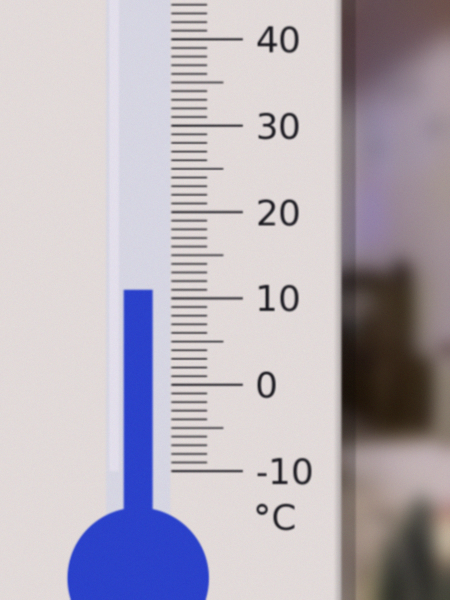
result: 11 °C
